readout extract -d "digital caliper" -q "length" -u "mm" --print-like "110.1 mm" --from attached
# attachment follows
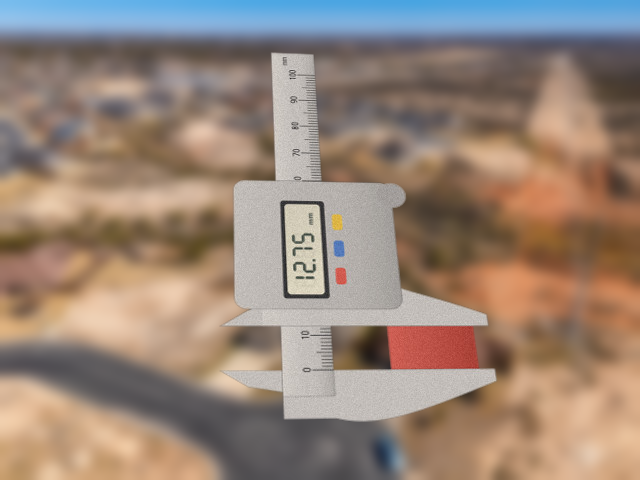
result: 12.75 mm
